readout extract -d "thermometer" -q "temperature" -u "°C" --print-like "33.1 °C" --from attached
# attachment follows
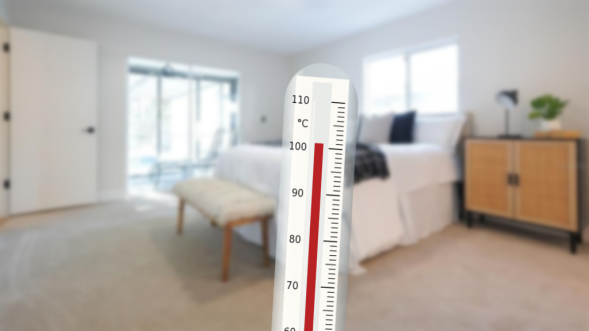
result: 101 °C
